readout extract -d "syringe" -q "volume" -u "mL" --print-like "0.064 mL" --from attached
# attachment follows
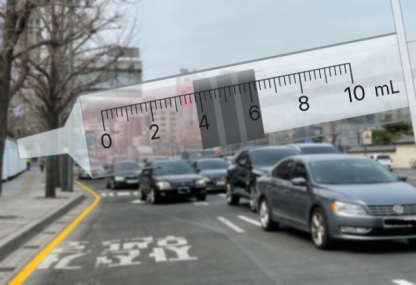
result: 3.8 mL
